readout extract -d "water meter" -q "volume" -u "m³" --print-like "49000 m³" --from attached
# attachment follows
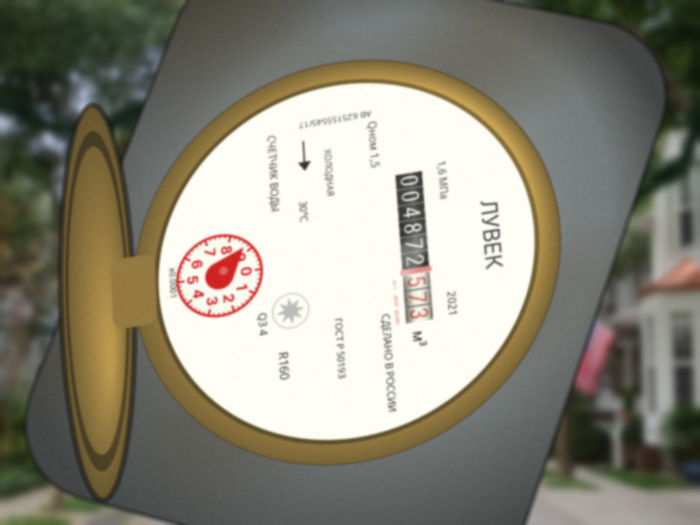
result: 4872.5738 m³
